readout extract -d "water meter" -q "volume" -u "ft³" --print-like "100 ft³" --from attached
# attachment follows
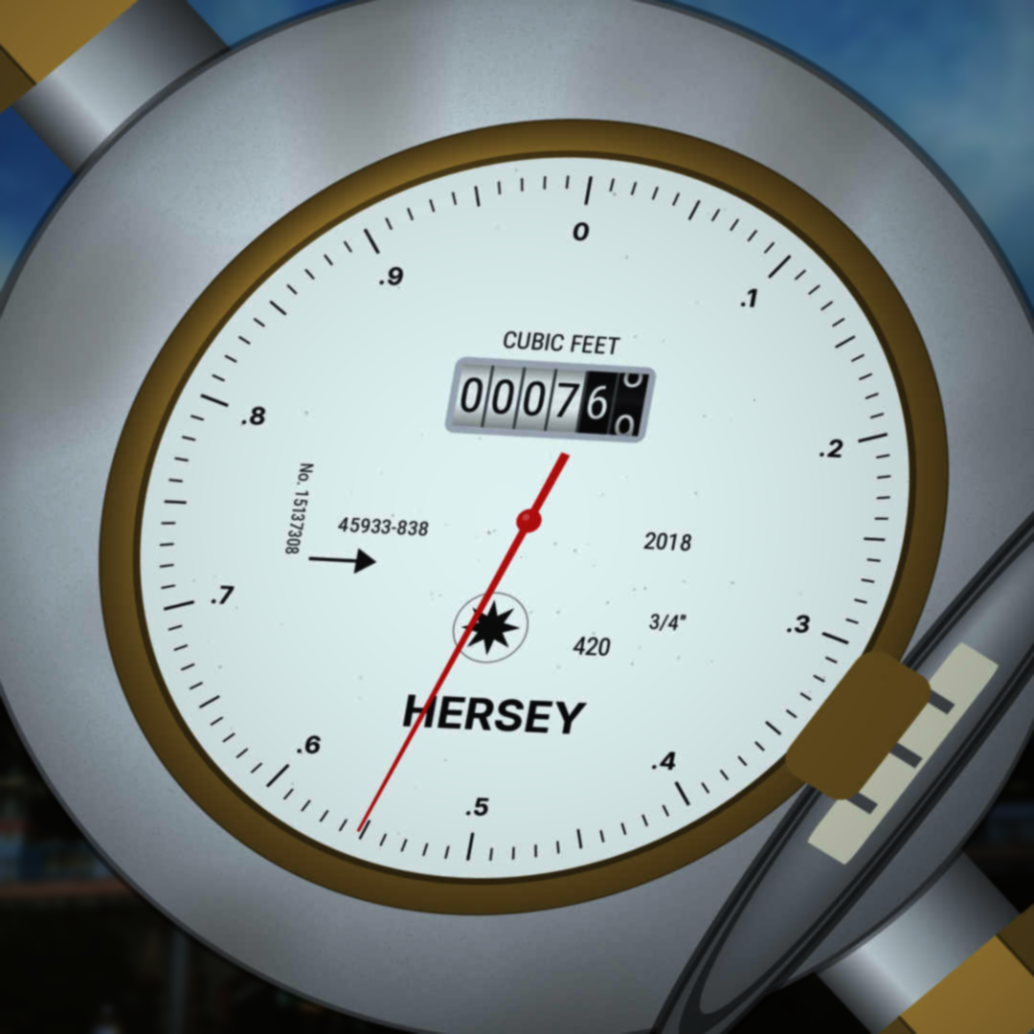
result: 768.55 ft³
